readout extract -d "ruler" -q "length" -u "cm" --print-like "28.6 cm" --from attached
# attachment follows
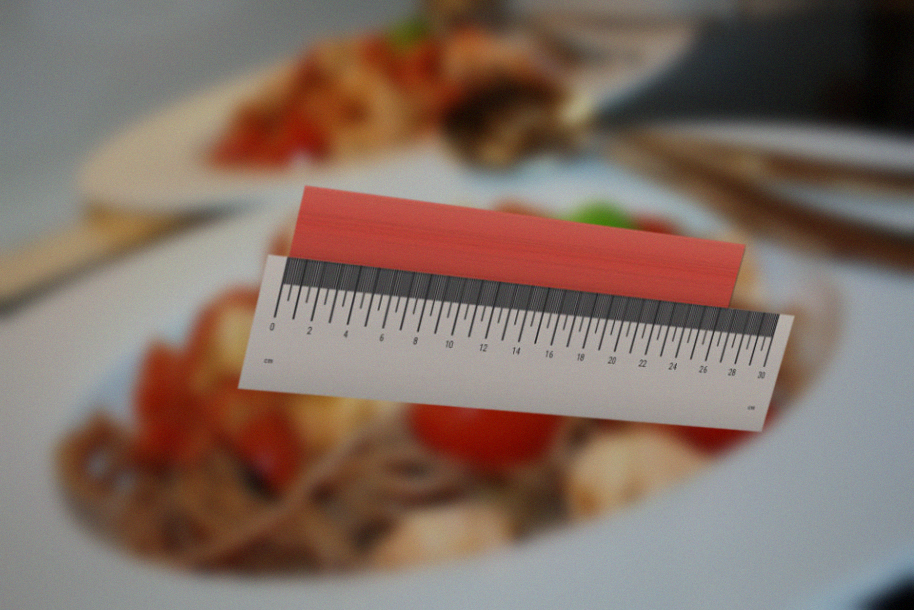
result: 26.5 cm
